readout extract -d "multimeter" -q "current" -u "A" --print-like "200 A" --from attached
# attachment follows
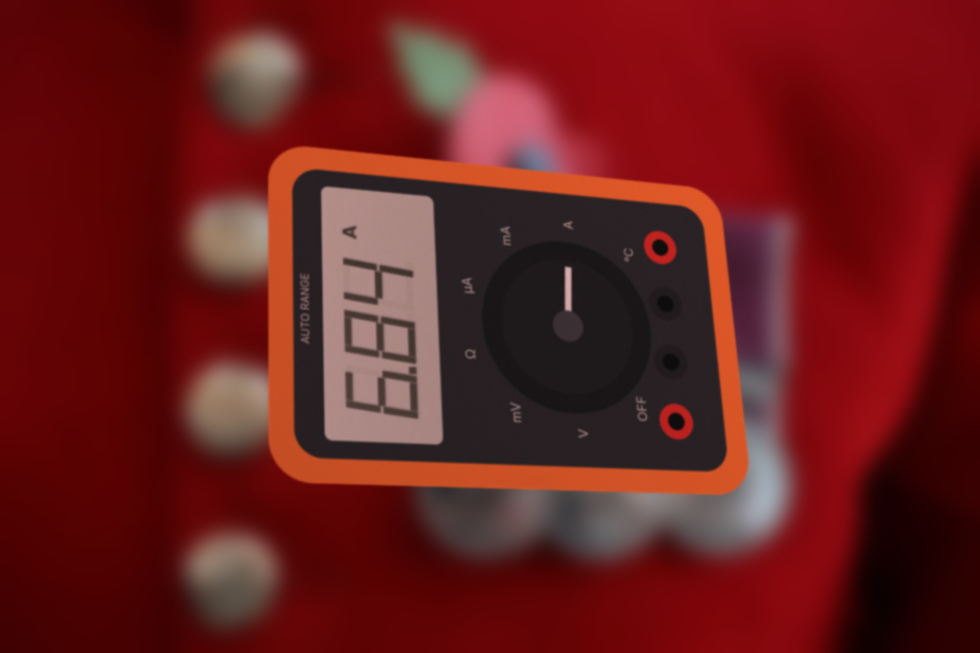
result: 6.84 A
